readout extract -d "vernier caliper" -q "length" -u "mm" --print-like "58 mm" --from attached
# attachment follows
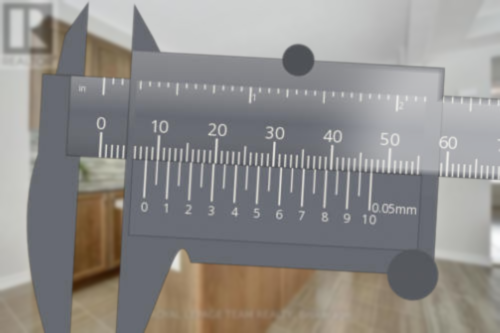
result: 8.0 mm
